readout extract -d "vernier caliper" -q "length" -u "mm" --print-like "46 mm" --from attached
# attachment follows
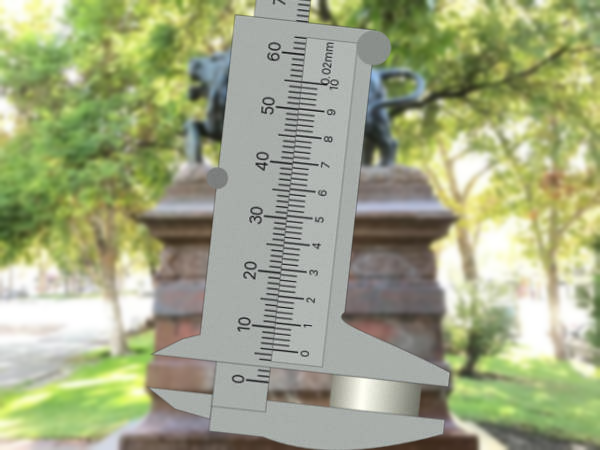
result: 6.0 mm
